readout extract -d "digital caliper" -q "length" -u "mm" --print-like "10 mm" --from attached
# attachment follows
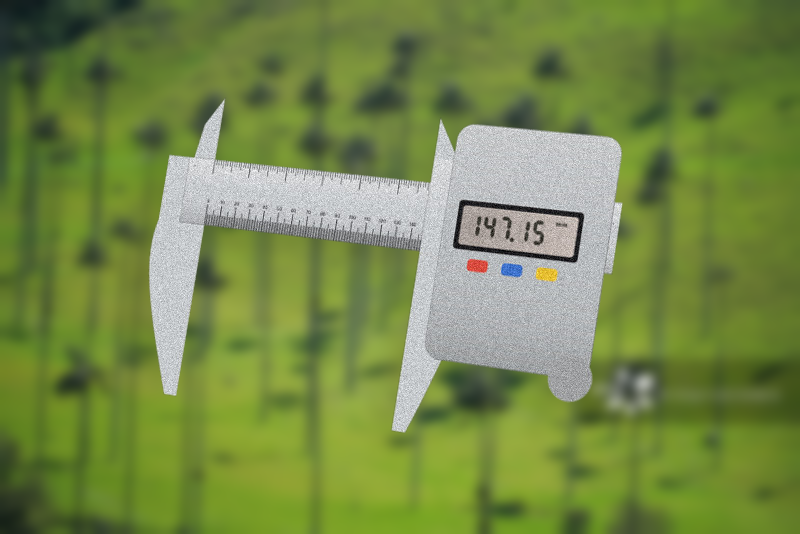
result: 147.15 mm
